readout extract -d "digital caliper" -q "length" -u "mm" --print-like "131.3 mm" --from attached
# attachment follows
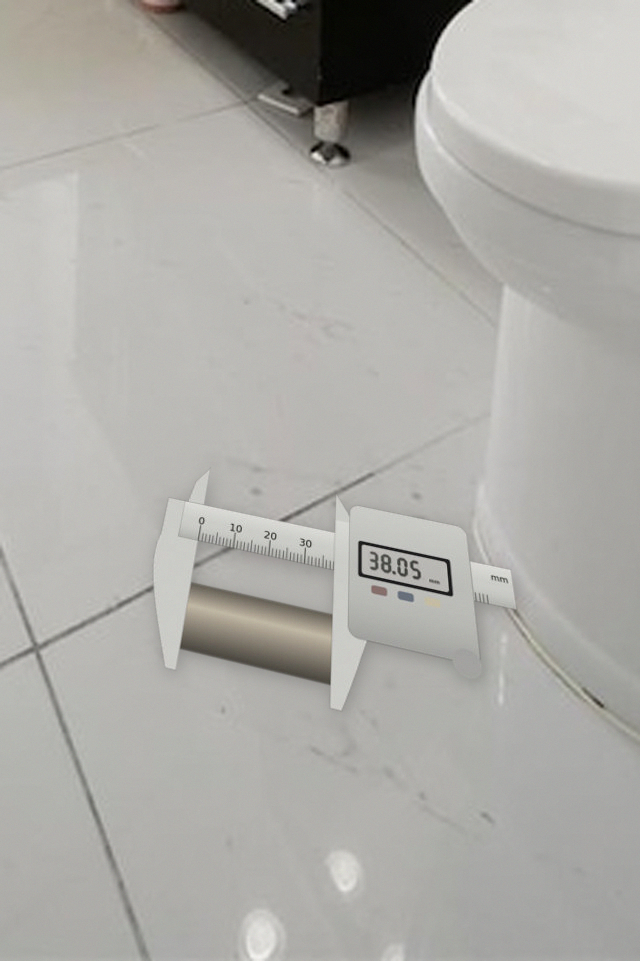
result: 38.05 mm
